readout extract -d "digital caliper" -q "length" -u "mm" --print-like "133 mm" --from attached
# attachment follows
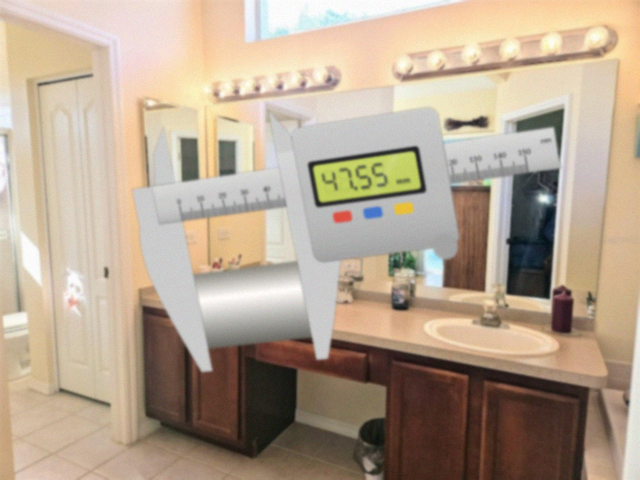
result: 47.55 mm
